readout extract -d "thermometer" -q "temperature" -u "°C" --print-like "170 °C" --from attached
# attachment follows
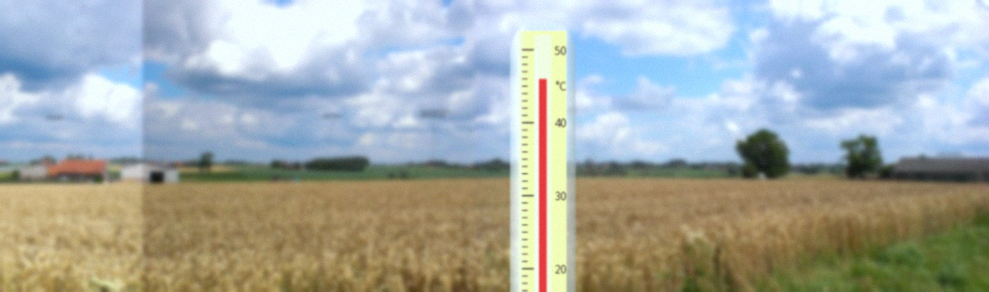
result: 46 °C
